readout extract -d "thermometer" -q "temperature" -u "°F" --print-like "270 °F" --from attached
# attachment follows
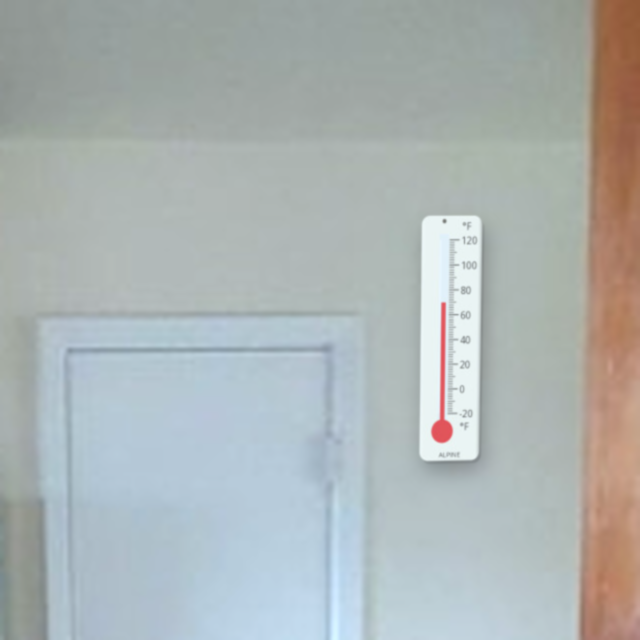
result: 70 °F
